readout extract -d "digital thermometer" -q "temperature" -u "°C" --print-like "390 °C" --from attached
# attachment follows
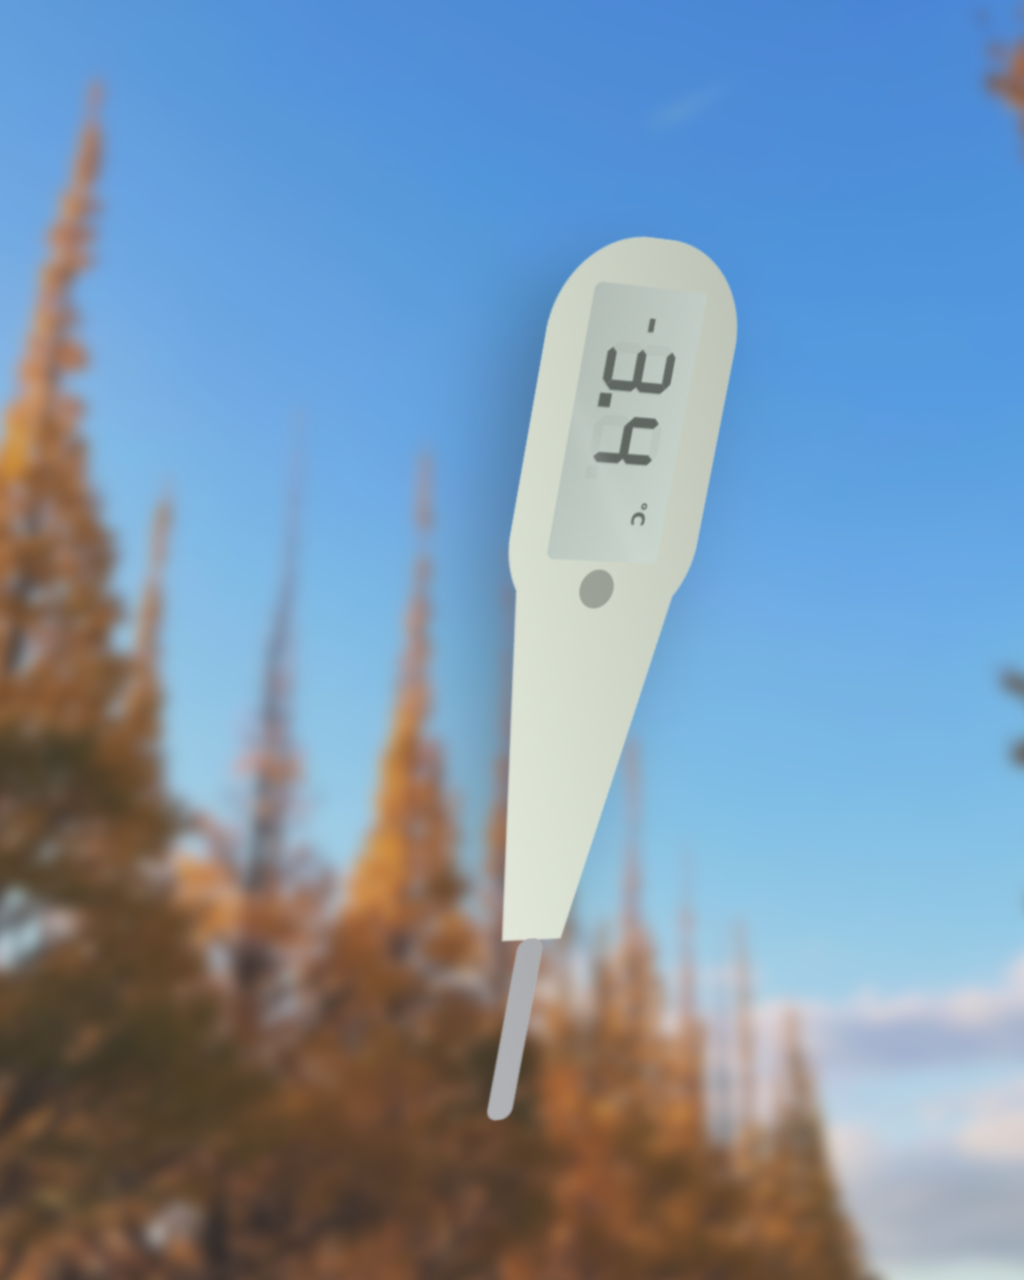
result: -3.4 °C
